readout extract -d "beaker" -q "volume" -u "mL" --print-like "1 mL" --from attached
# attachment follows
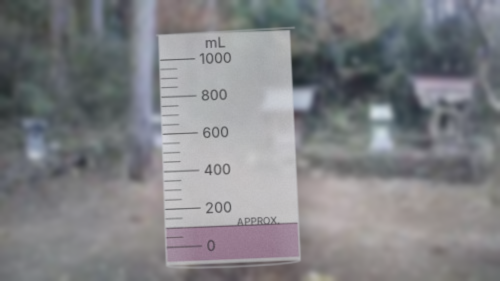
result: 100 mL
